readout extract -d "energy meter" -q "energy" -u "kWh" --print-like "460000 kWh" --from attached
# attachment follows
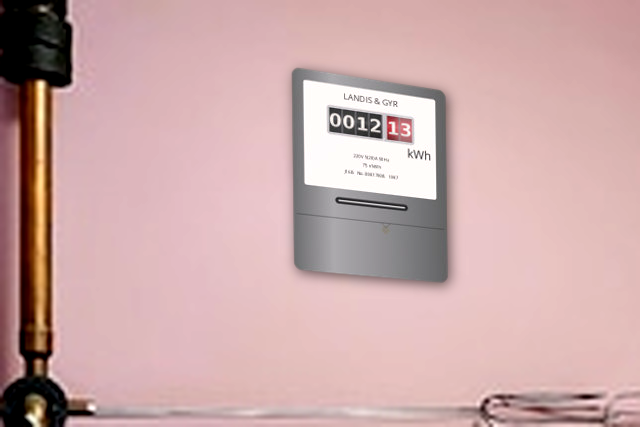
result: 12.13 kWh
